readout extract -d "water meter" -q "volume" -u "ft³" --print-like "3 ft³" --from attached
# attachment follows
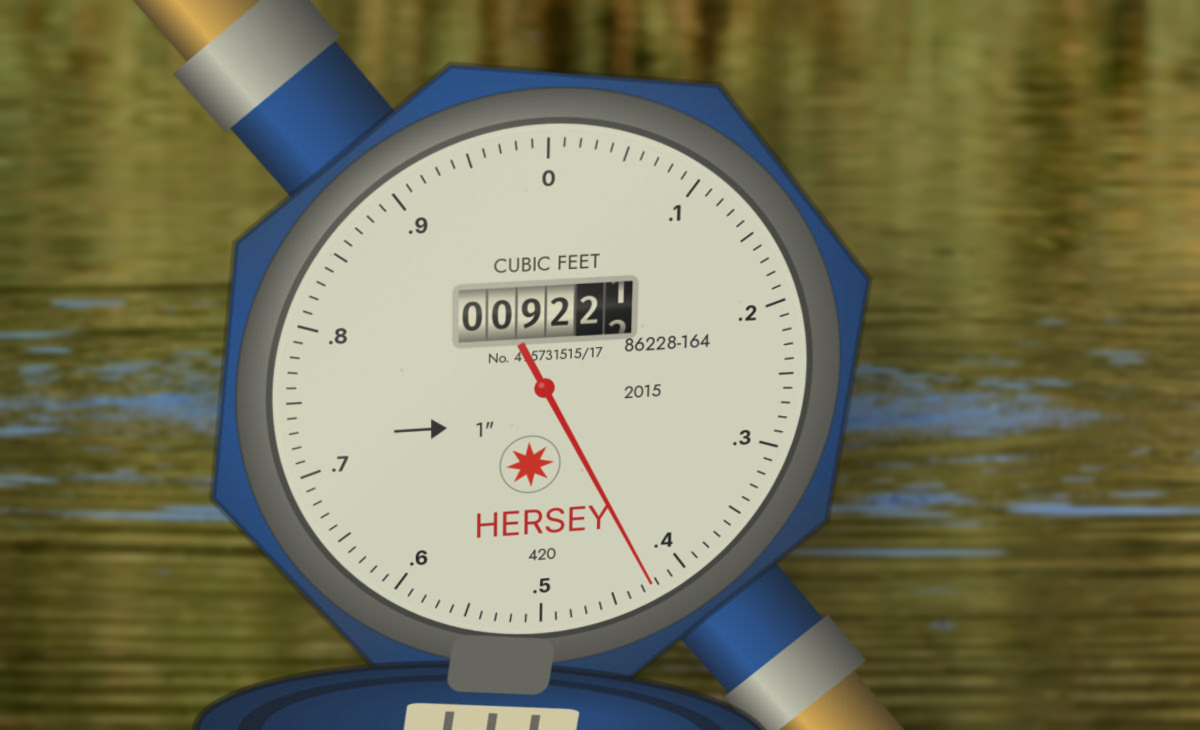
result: 9221.42 ft³
